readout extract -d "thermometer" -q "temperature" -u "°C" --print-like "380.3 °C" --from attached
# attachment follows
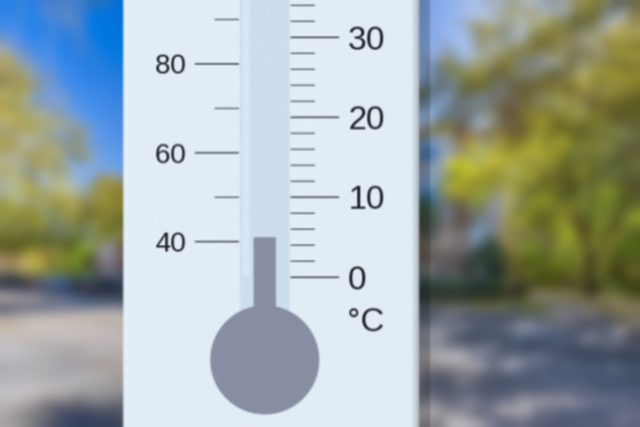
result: 5 °C
